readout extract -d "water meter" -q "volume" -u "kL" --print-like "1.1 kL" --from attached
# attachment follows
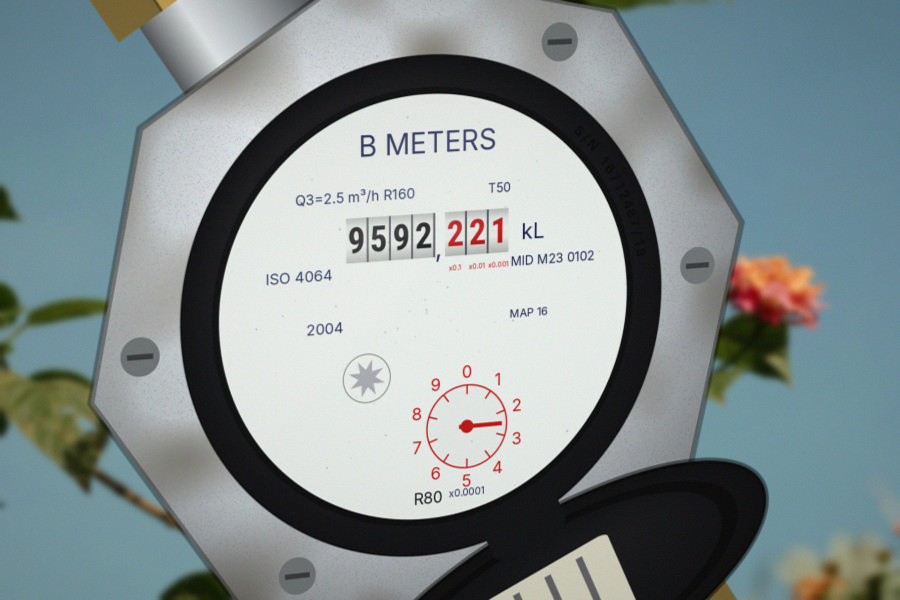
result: 9592.2212 kL
